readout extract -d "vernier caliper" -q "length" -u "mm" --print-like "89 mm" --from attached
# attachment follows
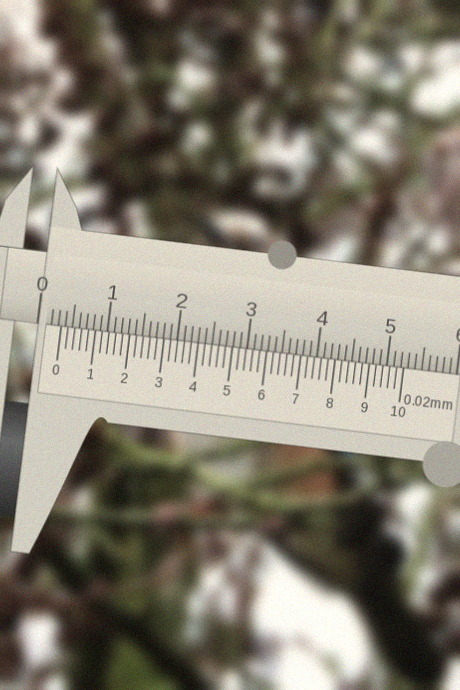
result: 3.4 mm
